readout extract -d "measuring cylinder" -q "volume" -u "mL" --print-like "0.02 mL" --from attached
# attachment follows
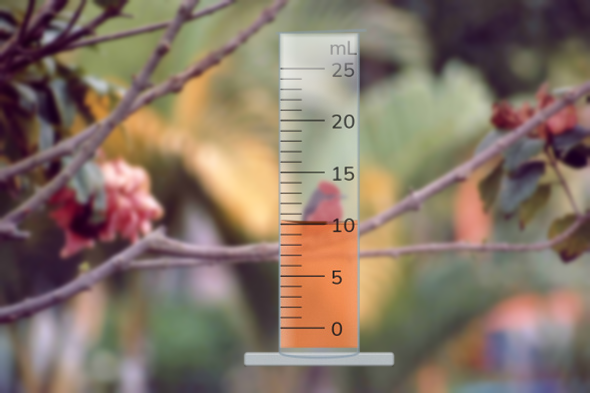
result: 10 mL
